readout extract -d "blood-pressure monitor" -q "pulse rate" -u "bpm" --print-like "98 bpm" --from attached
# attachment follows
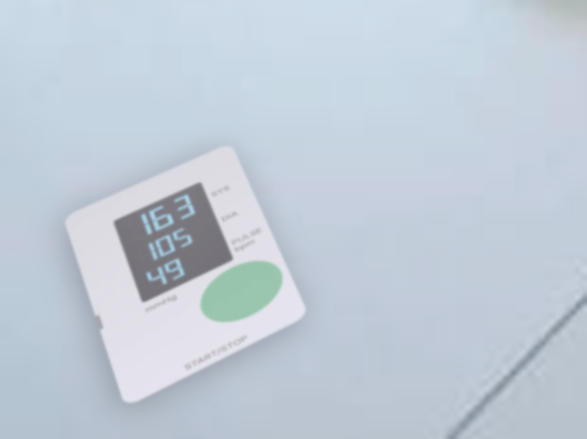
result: 49 bpm
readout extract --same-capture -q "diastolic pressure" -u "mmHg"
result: 105 mmHg
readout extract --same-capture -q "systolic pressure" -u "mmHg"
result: 163 mmHg
